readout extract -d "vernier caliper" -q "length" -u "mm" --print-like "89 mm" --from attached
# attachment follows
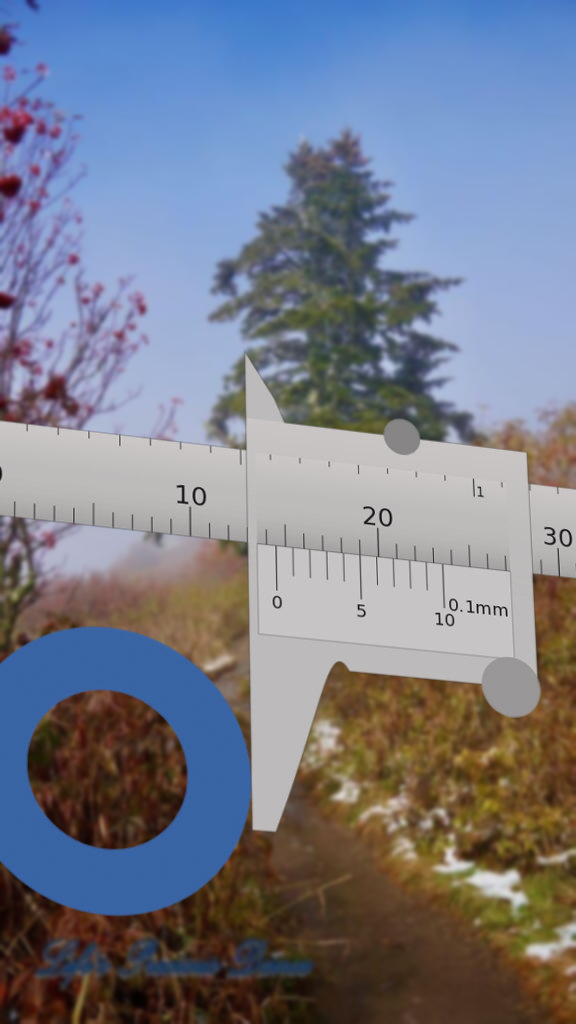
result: 14.5 mm
